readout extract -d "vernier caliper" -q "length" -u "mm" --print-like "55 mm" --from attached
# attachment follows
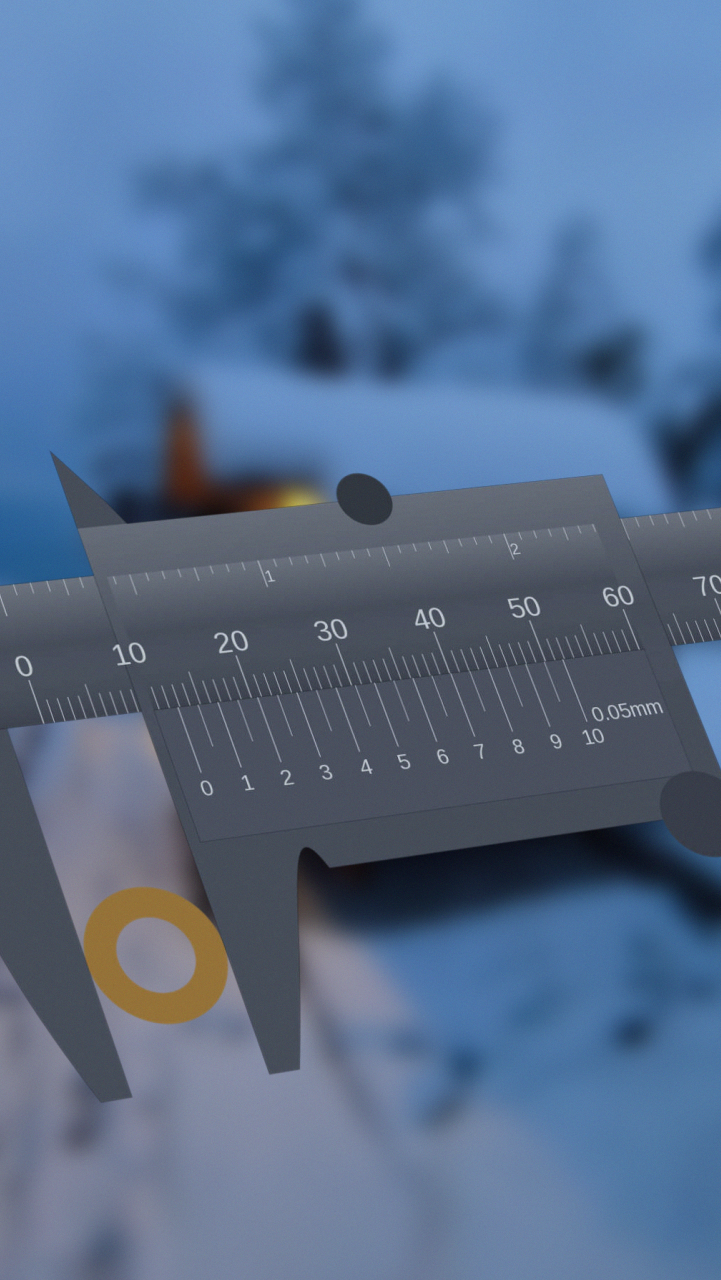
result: 12.8 mm
